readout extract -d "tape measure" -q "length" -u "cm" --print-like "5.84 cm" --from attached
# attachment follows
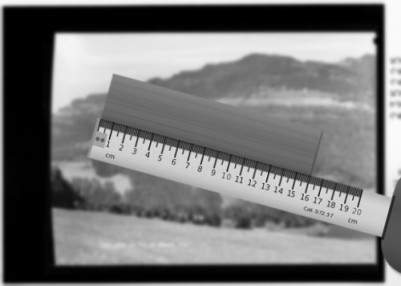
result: 16 cm
